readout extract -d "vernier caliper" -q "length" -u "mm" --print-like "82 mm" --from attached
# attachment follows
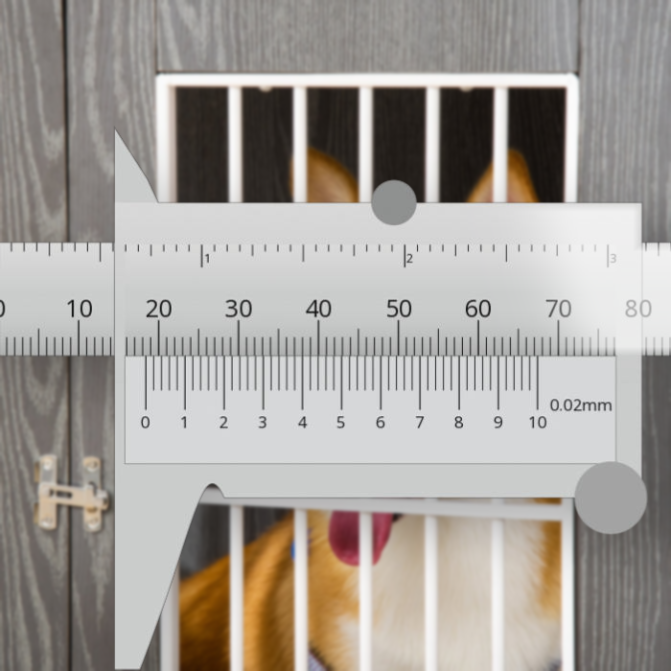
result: 18.4 mm
